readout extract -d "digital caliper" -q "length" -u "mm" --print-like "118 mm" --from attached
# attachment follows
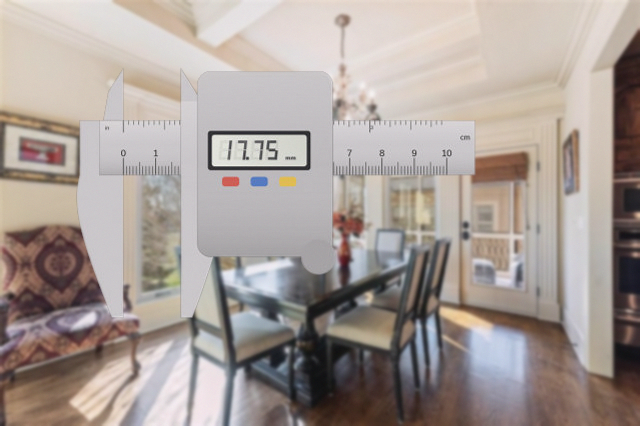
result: 17.75 mm
